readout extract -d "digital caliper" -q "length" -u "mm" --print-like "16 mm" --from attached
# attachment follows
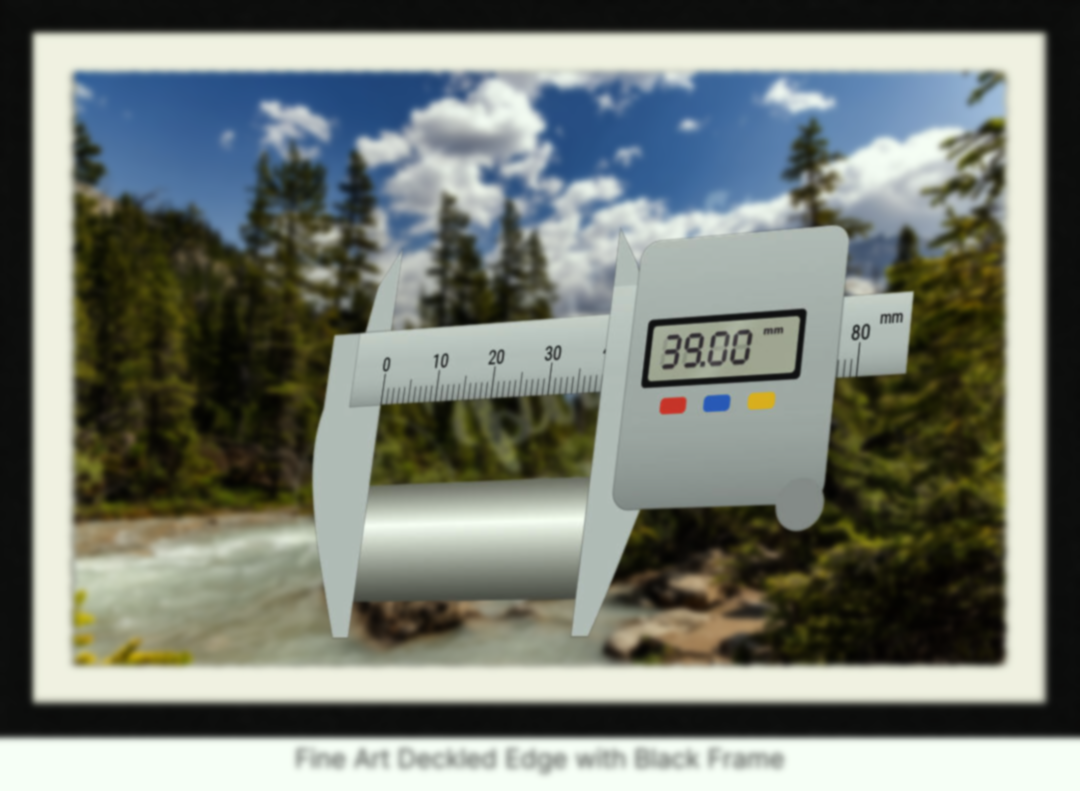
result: 39.00 mm
